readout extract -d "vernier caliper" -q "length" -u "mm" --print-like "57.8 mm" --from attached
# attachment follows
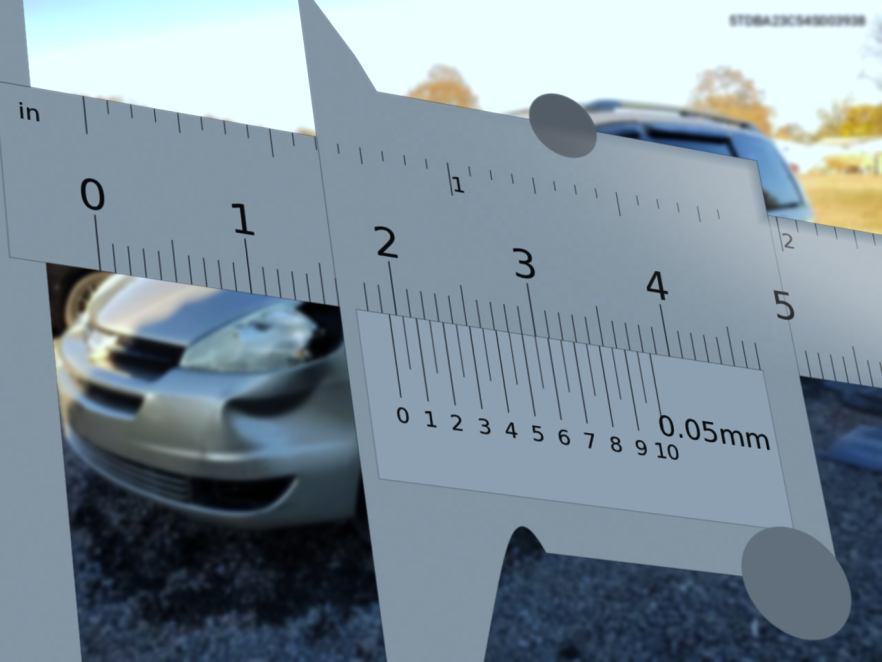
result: 19.5 mm
